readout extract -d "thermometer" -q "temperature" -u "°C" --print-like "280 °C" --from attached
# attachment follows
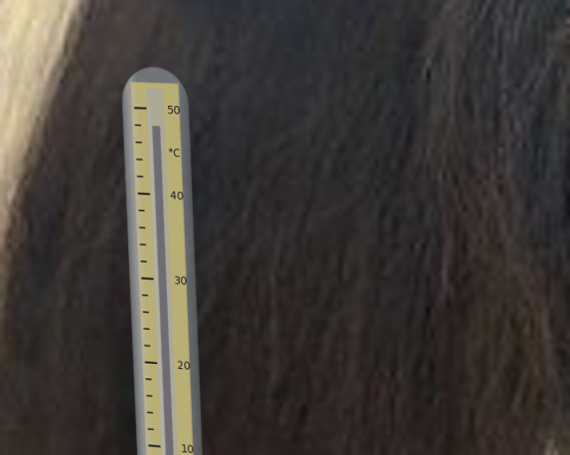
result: 48 °C
